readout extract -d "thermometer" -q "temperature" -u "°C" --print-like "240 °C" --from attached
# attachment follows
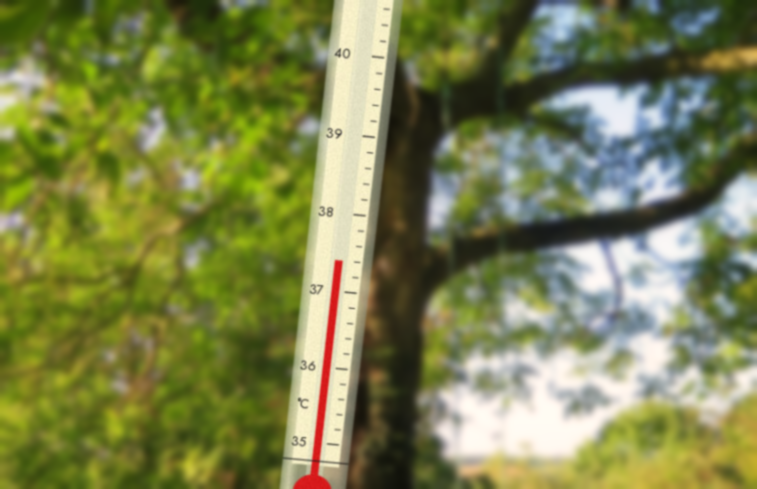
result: 37.4 °C
